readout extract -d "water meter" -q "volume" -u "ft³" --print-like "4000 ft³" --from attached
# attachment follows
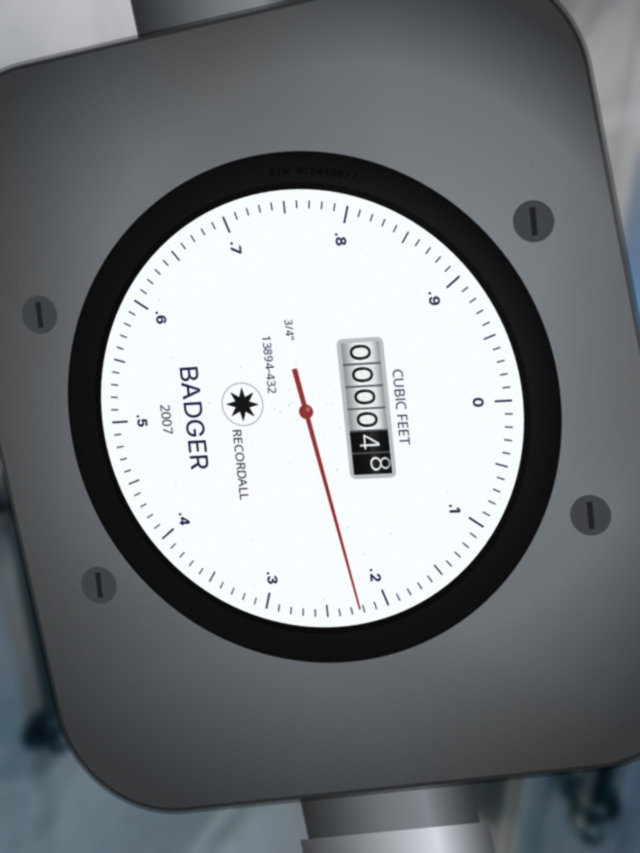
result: 48.22 ft³
